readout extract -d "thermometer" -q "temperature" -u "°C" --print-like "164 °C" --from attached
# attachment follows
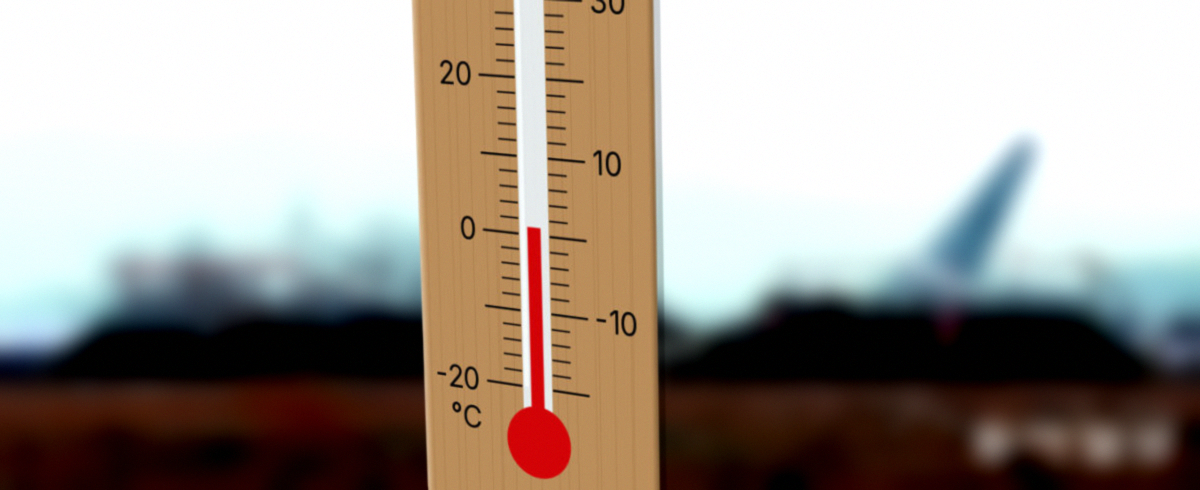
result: 1 °C
